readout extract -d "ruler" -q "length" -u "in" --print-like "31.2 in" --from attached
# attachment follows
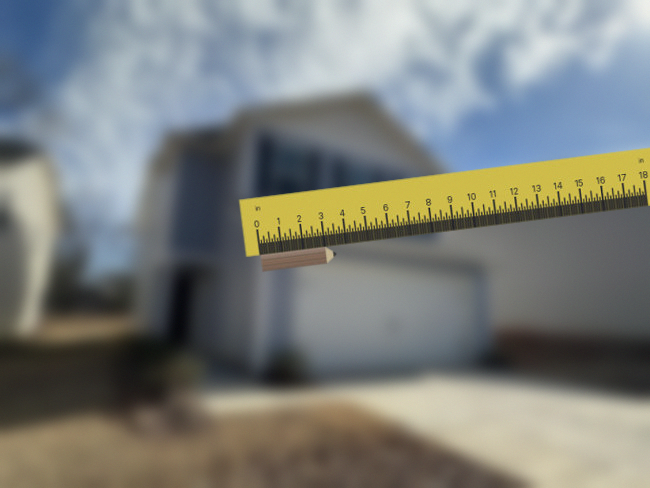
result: 3.5 in
